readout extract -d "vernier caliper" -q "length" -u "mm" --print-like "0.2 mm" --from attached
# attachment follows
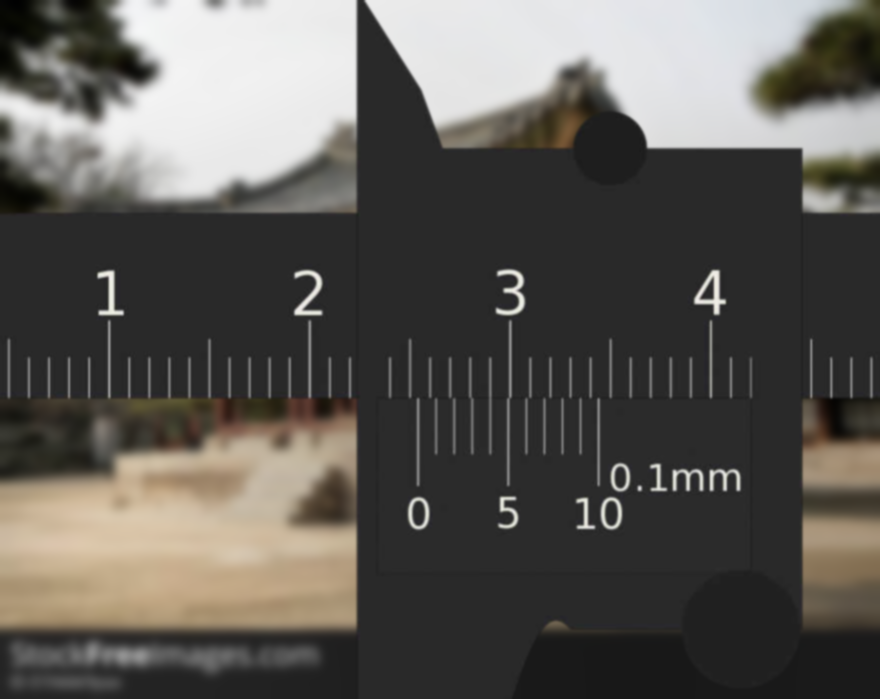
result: 25.4 mm
